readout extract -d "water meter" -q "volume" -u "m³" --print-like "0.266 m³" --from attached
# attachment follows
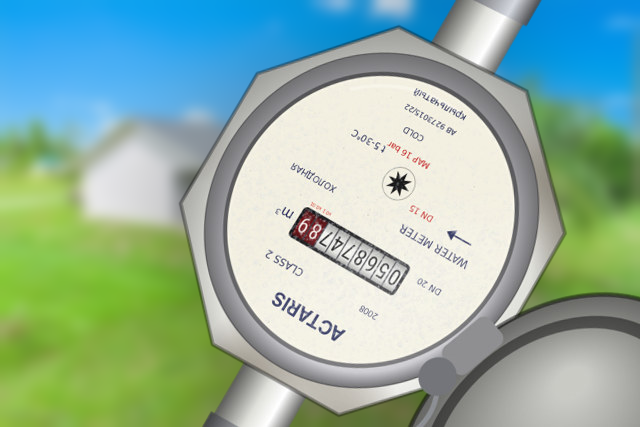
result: 568747.89 m³
